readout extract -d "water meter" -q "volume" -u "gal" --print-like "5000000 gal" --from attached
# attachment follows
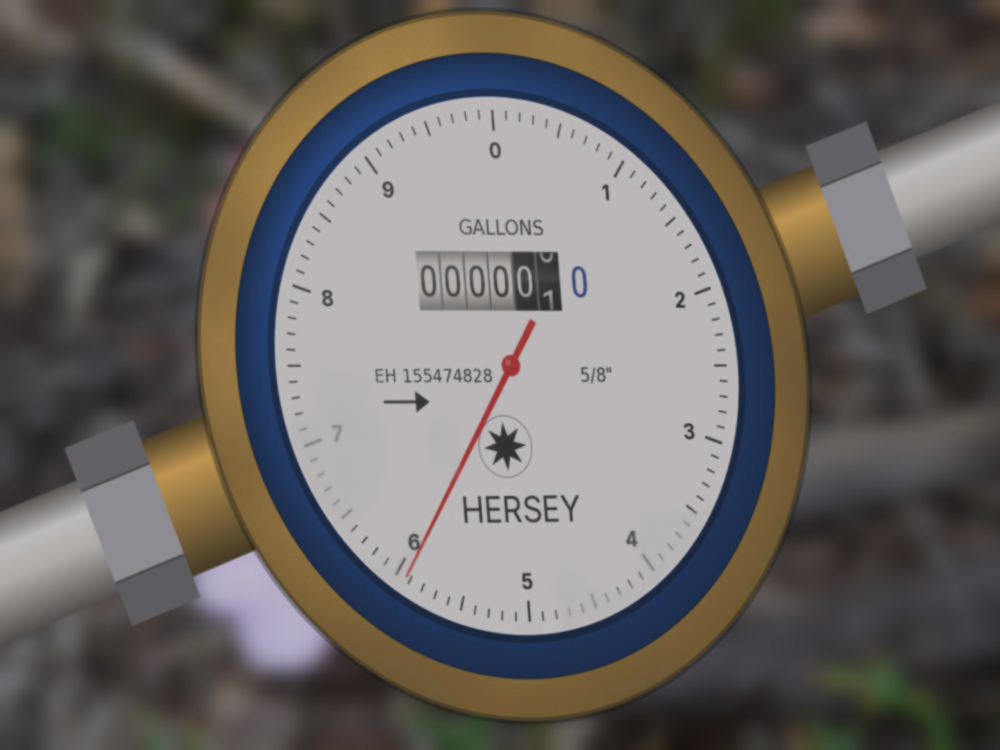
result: 5.9 gal
